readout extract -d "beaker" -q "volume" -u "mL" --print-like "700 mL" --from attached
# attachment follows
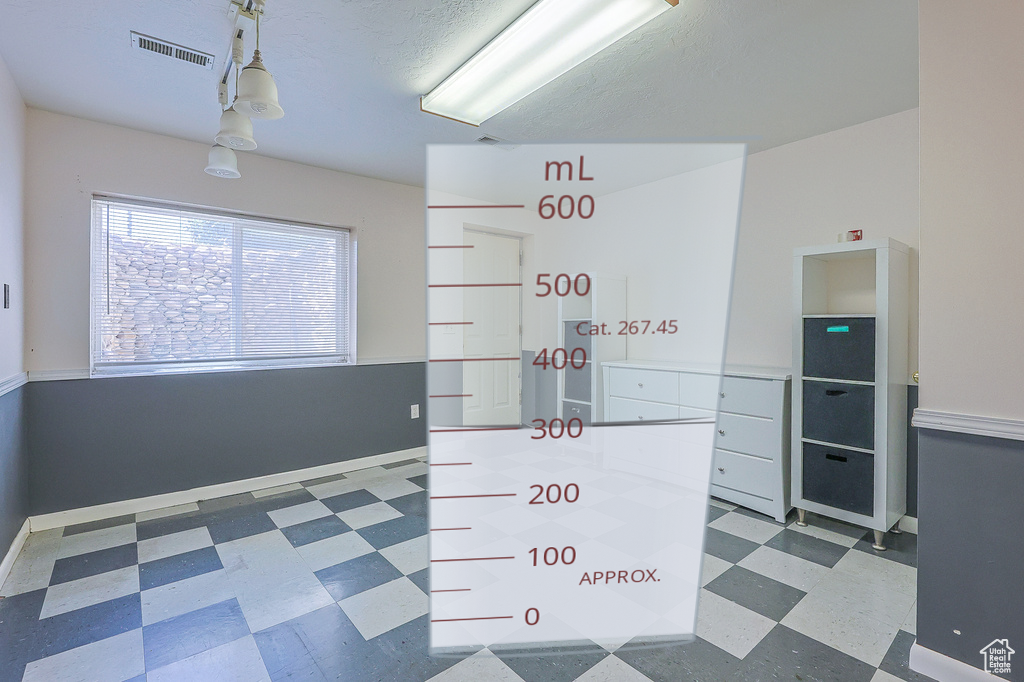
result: 300 mL
